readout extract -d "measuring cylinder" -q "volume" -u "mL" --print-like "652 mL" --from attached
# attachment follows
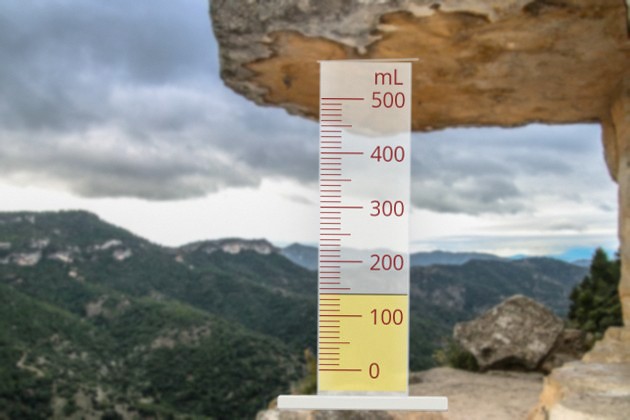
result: 140 mL
